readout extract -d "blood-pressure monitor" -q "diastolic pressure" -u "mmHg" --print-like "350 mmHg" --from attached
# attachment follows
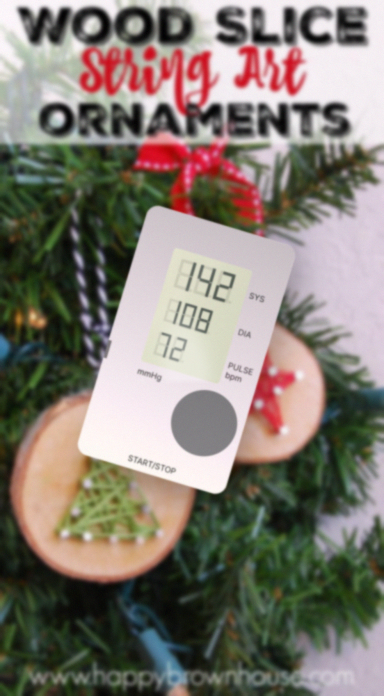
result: 108 mmHg
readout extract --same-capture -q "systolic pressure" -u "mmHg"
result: 142 mmHg
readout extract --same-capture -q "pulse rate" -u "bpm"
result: 72 bpm
